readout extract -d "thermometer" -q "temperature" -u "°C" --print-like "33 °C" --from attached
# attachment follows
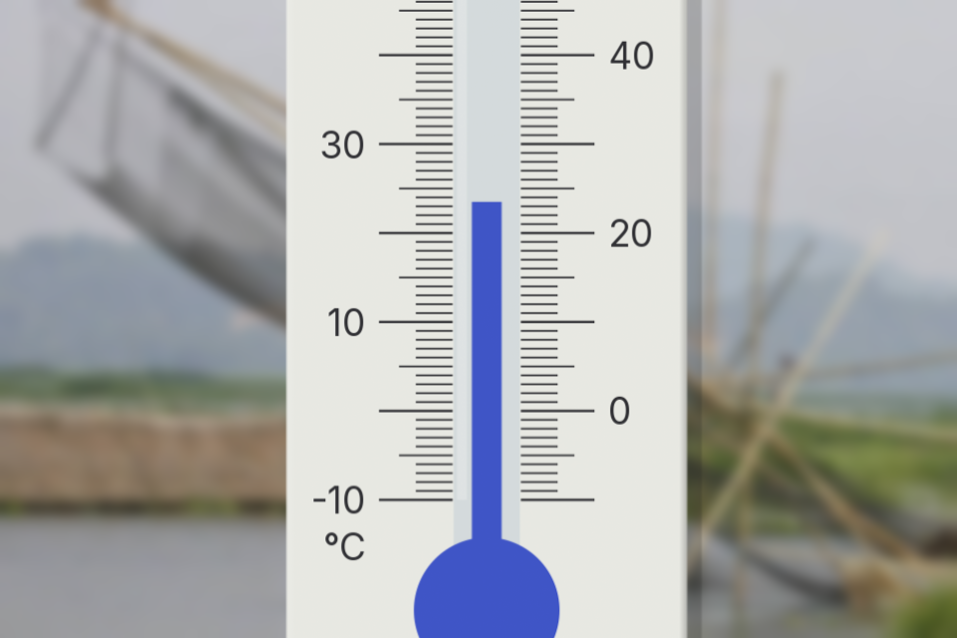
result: 23.5 °C
